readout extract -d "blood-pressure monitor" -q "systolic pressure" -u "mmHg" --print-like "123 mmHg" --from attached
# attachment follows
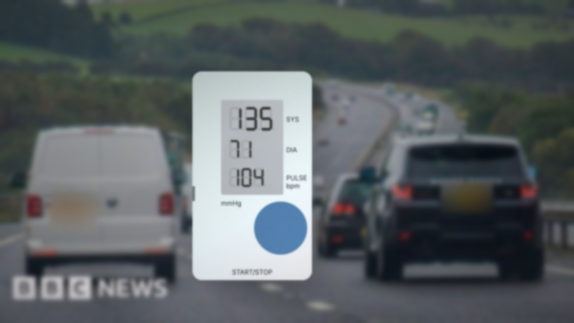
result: 135 mmHg
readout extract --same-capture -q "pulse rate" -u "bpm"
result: 104 bpm
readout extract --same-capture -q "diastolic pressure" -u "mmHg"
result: 71 mmHg
